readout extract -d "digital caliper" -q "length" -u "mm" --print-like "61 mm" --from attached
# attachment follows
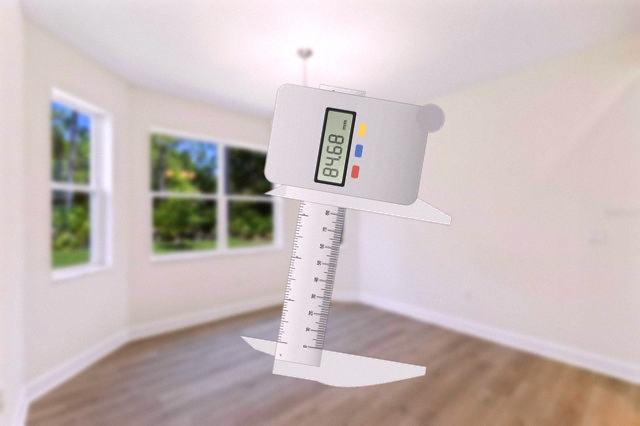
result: 84.68 mm
